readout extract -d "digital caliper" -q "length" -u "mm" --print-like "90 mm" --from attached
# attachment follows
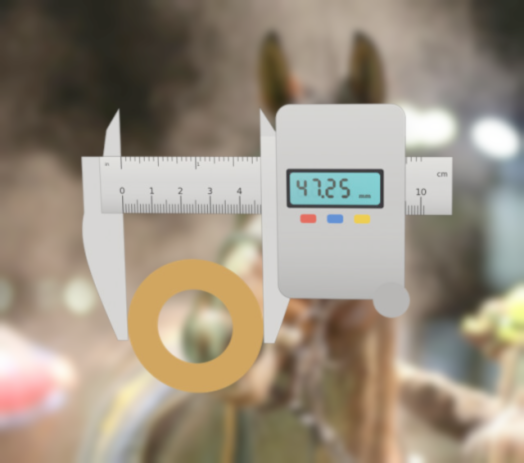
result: 47.25 mm
